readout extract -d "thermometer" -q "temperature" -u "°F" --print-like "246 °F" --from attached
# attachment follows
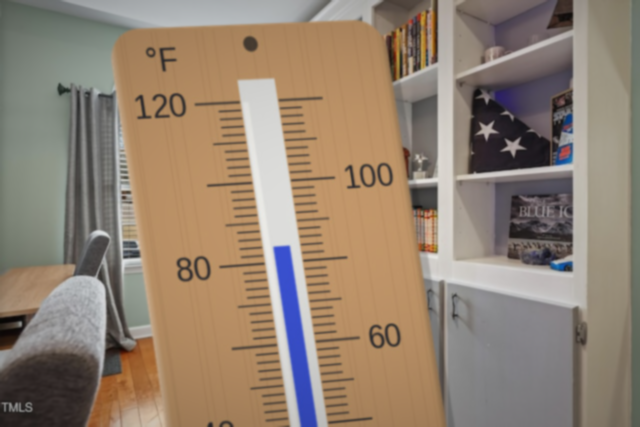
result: 84 °F
